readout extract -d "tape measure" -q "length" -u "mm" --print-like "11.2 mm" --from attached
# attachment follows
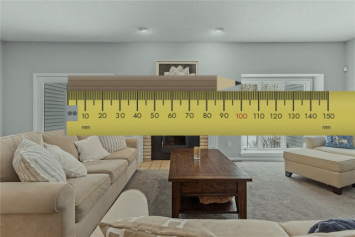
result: 100 mm
